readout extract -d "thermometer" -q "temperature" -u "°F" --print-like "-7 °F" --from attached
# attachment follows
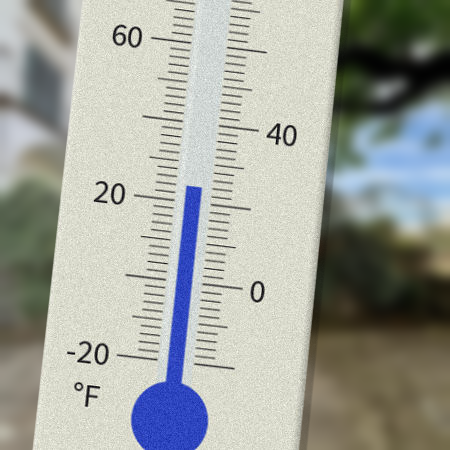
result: 24 °F
